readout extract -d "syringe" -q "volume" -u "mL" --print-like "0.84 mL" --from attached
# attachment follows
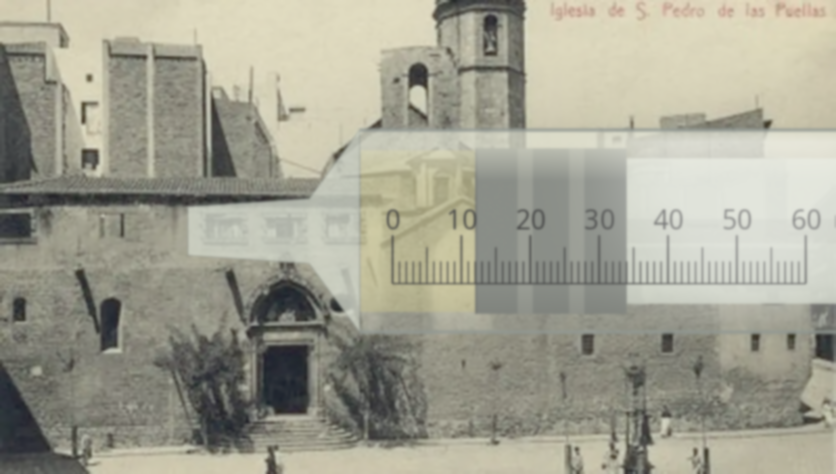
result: 12 mL
